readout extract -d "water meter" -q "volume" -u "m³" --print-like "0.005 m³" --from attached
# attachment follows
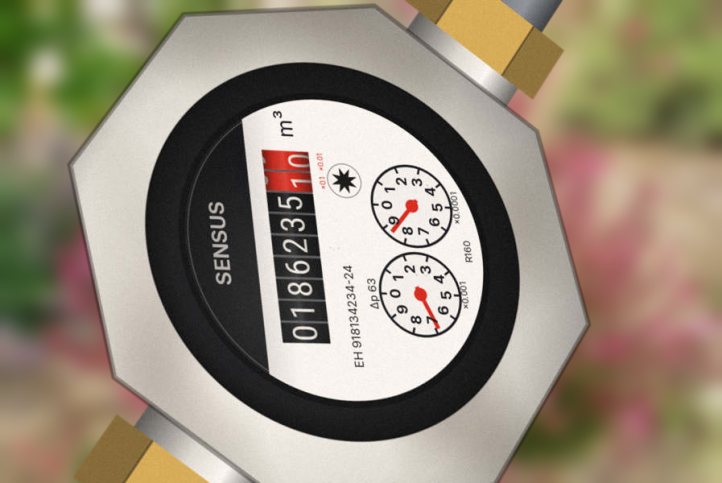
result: 186235.0968 m³
